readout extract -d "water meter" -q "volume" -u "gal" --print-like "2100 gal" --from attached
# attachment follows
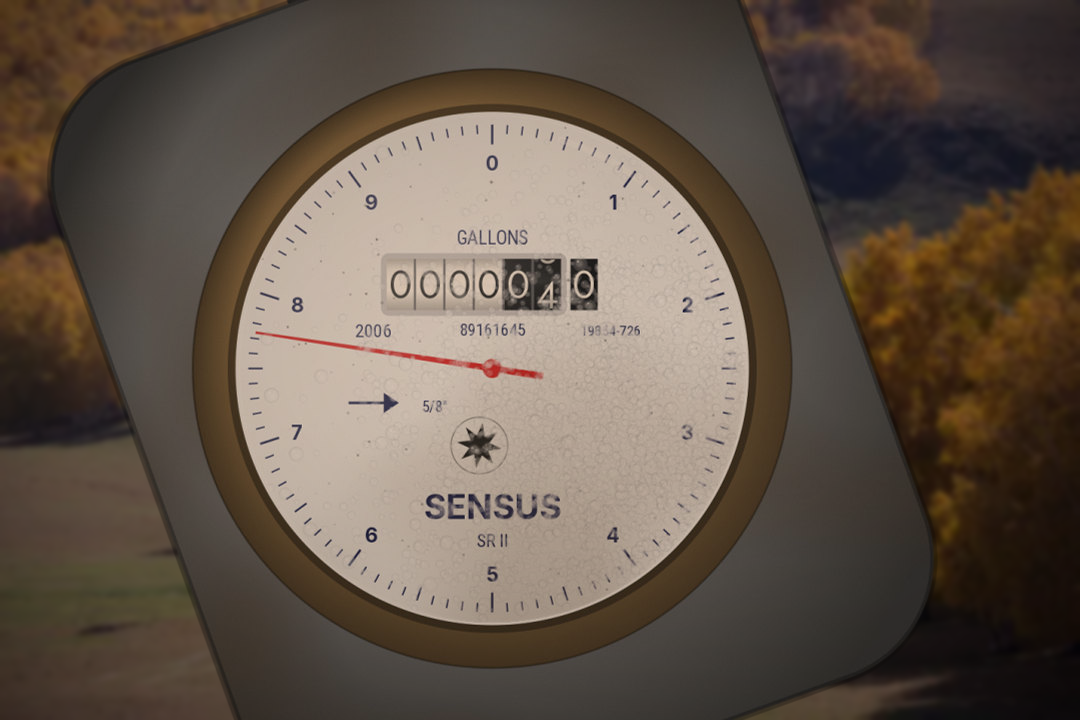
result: 37.7 gal
